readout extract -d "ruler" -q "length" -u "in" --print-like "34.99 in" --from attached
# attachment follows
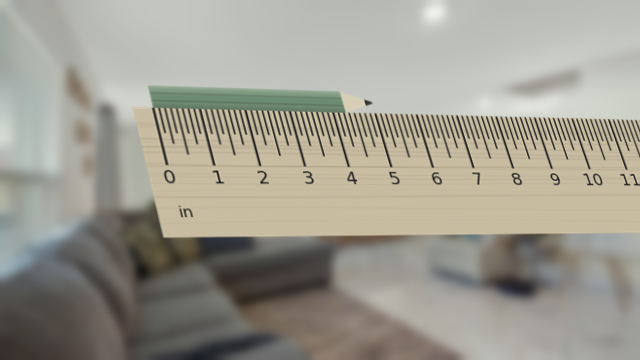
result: 5 in
